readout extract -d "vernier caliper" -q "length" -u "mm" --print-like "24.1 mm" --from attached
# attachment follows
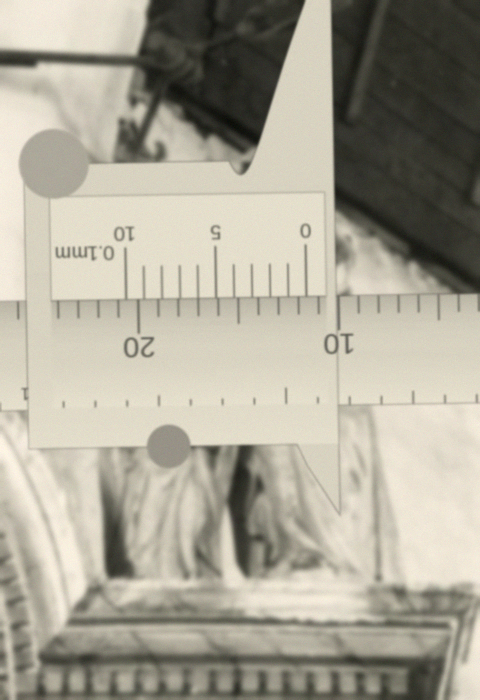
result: 11.6 mm
